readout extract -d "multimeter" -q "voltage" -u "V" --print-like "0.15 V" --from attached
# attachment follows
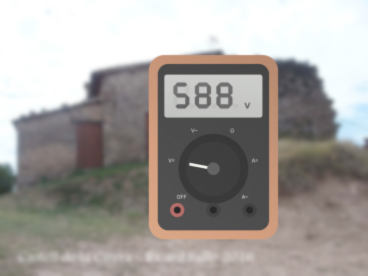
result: 588 V
